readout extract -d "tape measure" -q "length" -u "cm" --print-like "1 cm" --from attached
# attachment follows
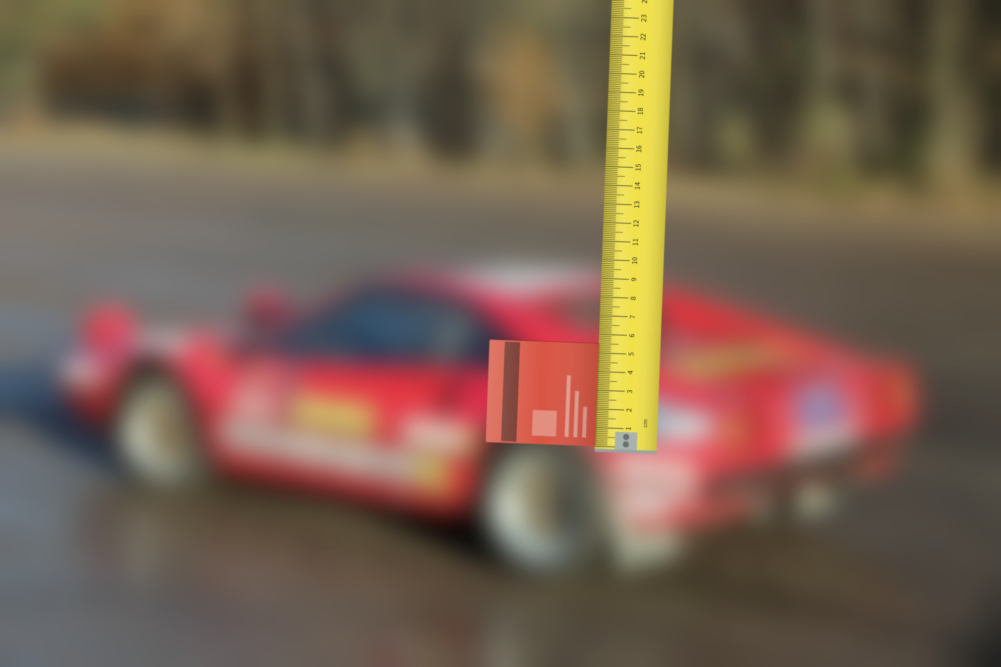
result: 5.5 cm
